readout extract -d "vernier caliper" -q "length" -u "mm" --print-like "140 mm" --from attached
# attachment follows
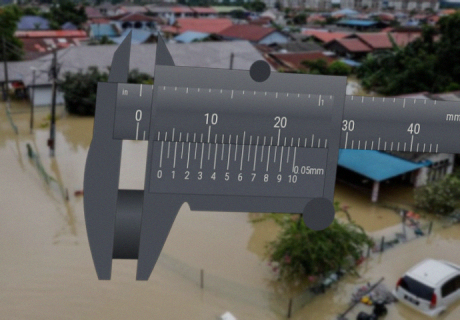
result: 3.6 mm
